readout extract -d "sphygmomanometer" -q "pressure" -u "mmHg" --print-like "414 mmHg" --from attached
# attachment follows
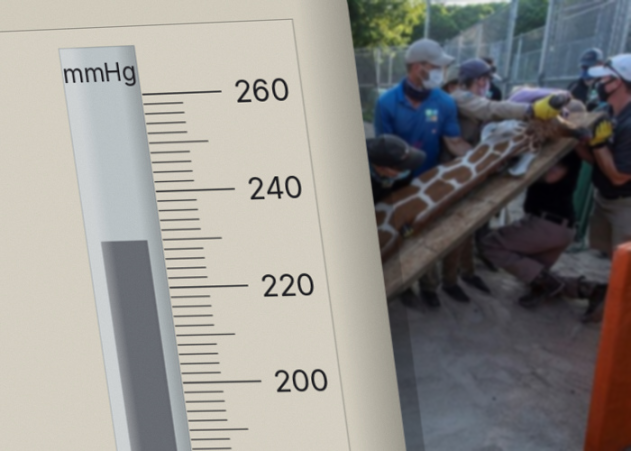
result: 230 mmHg
